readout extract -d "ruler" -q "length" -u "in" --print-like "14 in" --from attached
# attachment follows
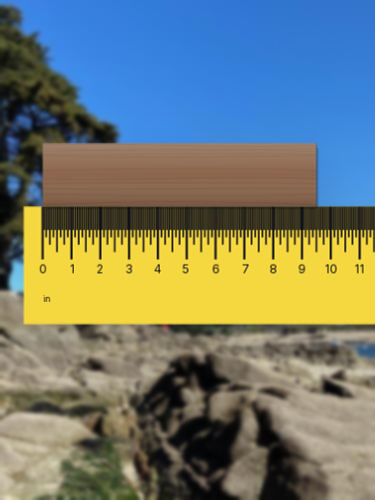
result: 9.5 in
